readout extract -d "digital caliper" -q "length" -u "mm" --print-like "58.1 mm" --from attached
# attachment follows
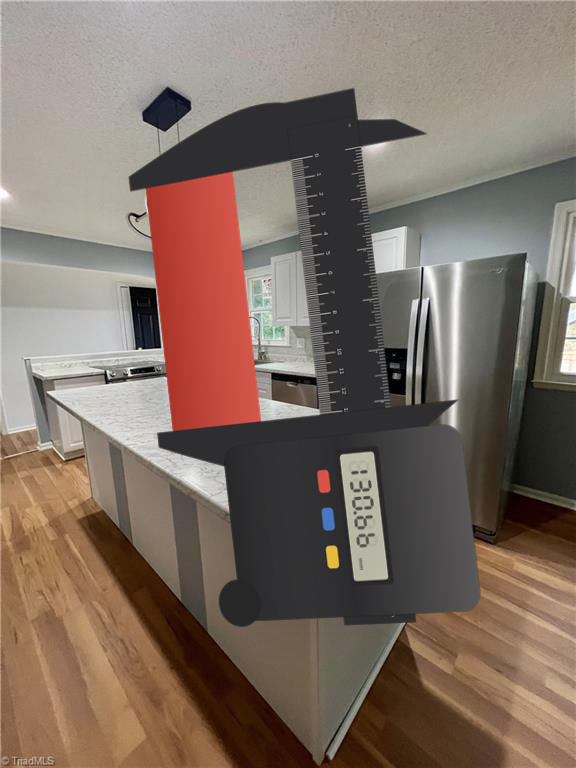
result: 130.66 mm
